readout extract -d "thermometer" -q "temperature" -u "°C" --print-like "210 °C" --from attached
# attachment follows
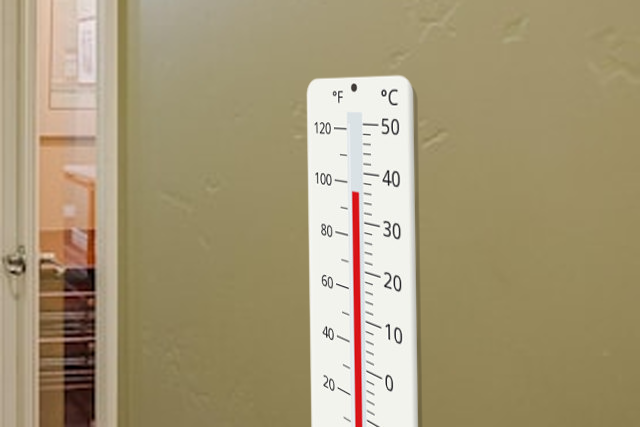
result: 36 °C
